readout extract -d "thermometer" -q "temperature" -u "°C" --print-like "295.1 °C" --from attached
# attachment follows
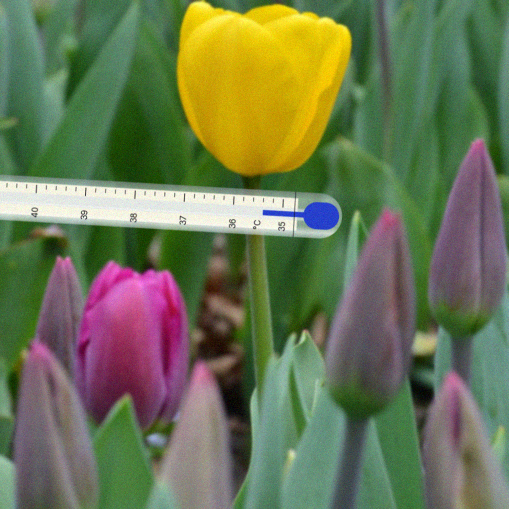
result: 35.4 °C
